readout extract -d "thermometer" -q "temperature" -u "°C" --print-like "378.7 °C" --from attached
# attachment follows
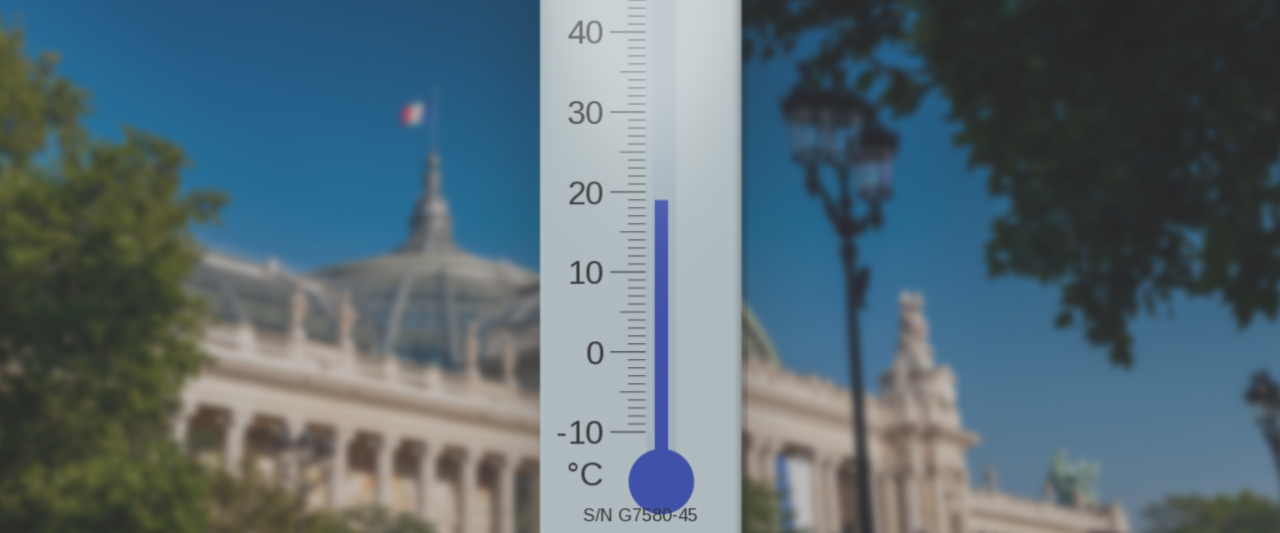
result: 19 °C
